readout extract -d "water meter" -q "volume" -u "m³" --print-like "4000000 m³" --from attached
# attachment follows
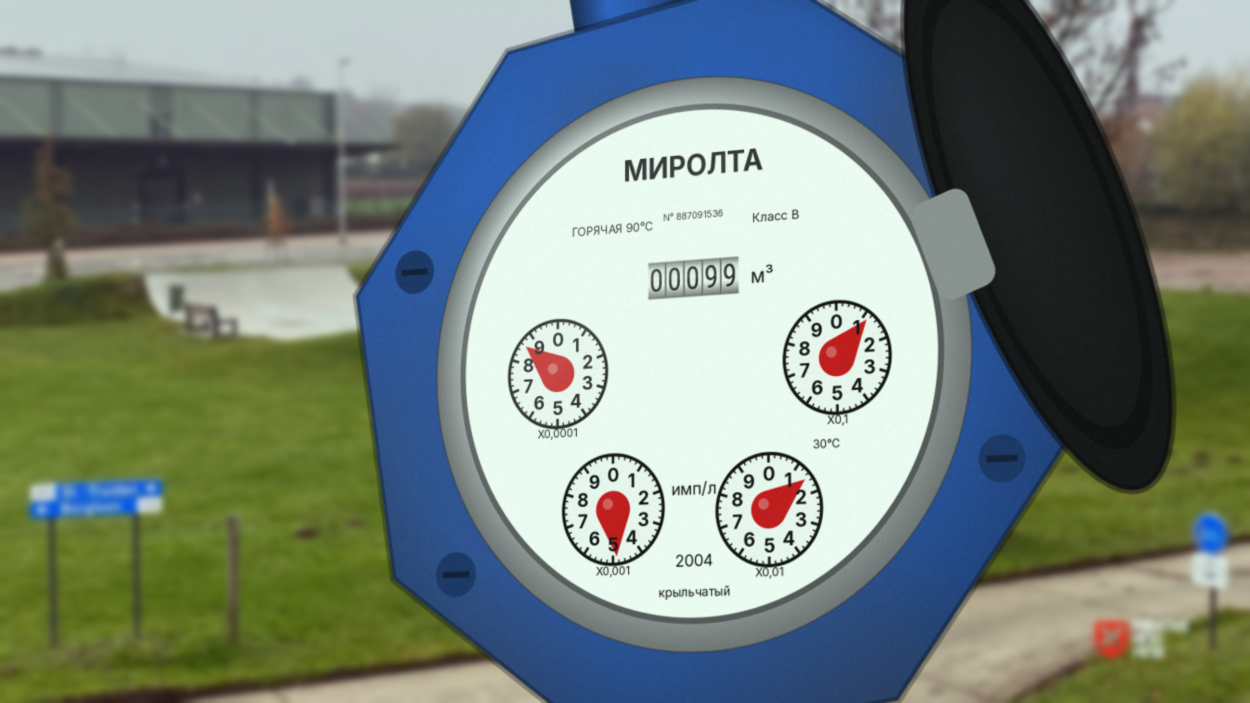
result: 99.1148 m³
